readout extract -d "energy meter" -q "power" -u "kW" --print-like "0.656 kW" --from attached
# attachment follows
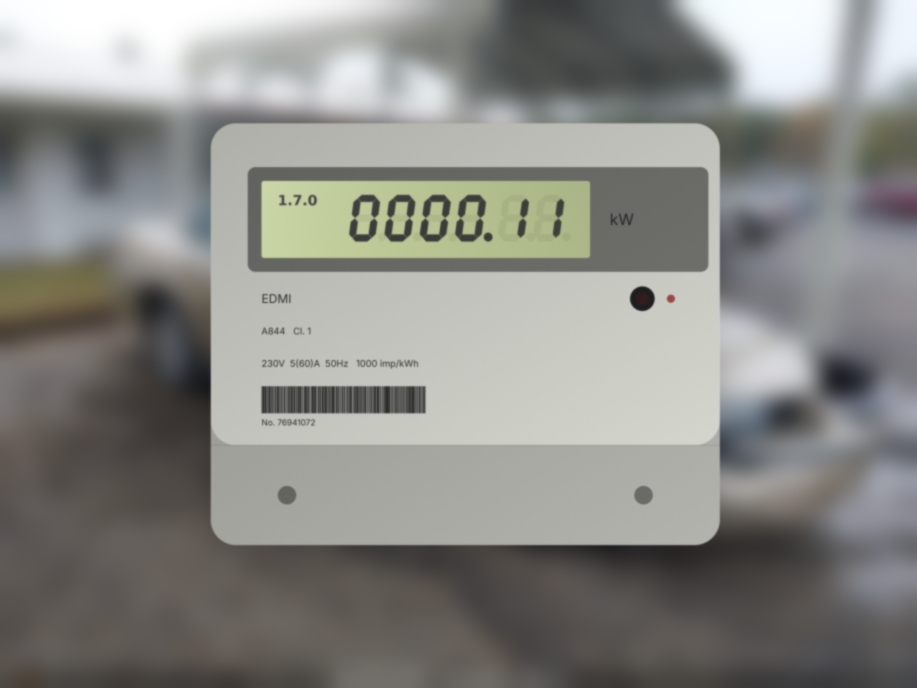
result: 0.11 kW
